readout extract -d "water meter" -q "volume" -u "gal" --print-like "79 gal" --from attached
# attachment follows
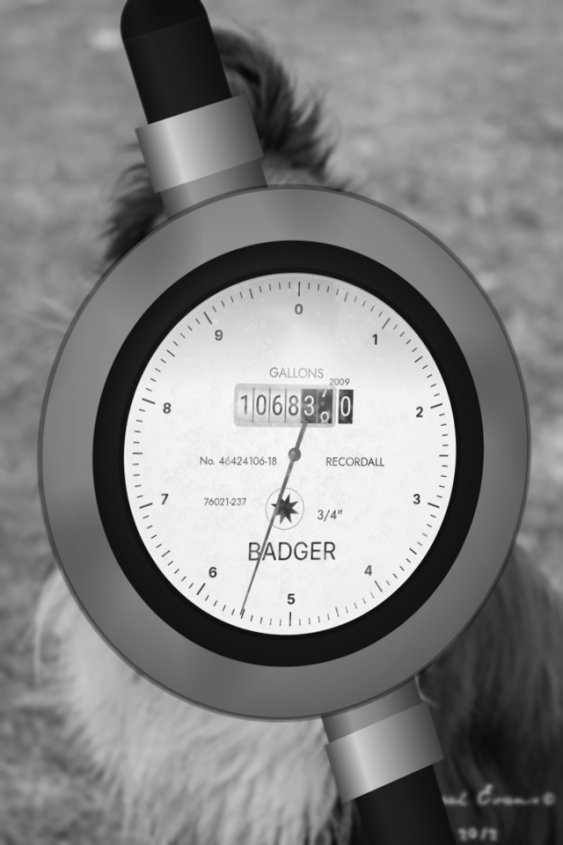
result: 1068375.5 gal
